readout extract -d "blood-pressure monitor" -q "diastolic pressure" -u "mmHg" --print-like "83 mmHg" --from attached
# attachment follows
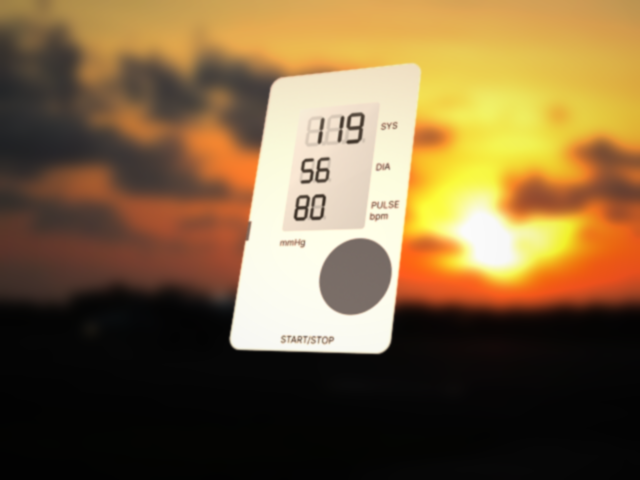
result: 56 mmHg
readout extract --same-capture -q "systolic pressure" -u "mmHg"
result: 119 mmHg
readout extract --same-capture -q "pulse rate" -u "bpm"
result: 80 bpm
